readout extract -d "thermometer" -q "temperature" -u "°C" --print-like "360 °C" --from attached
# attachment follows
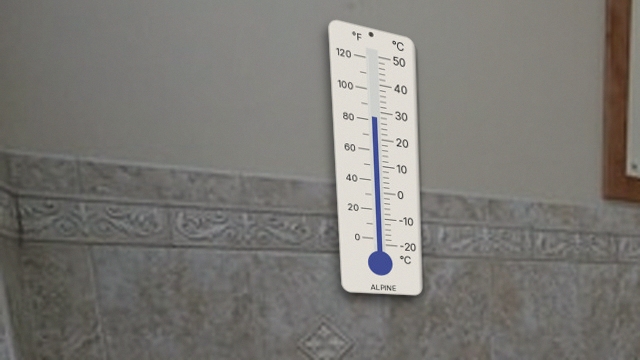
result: 28 °C
